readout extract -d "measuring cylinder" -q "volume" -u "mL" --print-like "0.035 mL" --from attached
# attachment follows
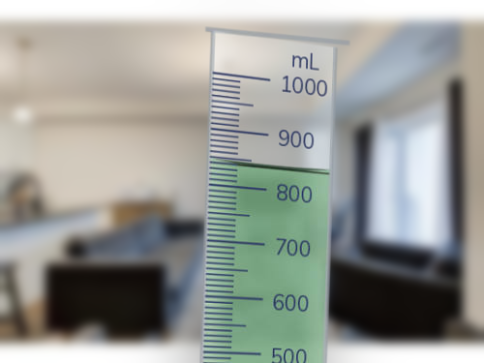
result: 840 mL
